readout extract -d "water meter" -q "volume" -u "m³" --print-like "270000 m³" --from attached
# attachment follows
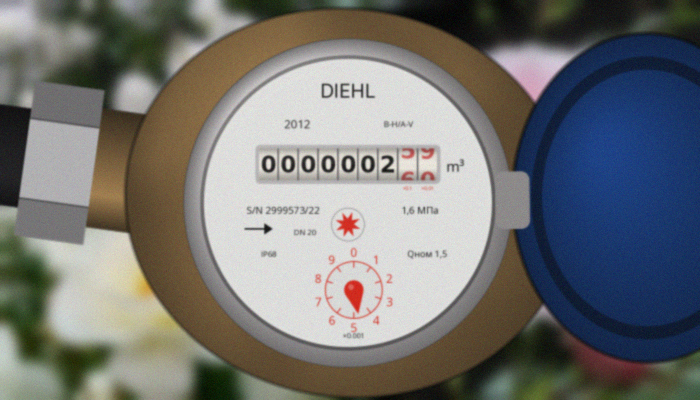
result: 2.594 m³
